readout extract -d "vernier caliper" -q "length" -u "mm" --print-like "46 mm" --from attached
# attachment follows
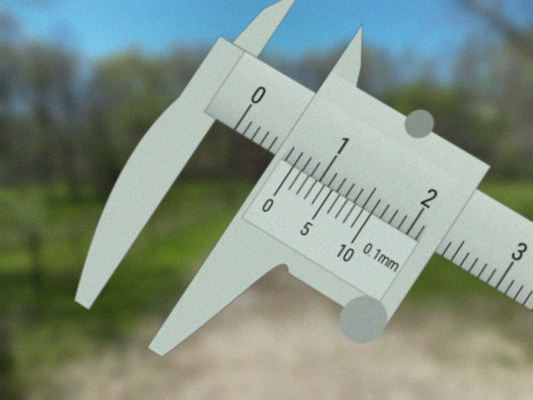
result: 7.0 mm
